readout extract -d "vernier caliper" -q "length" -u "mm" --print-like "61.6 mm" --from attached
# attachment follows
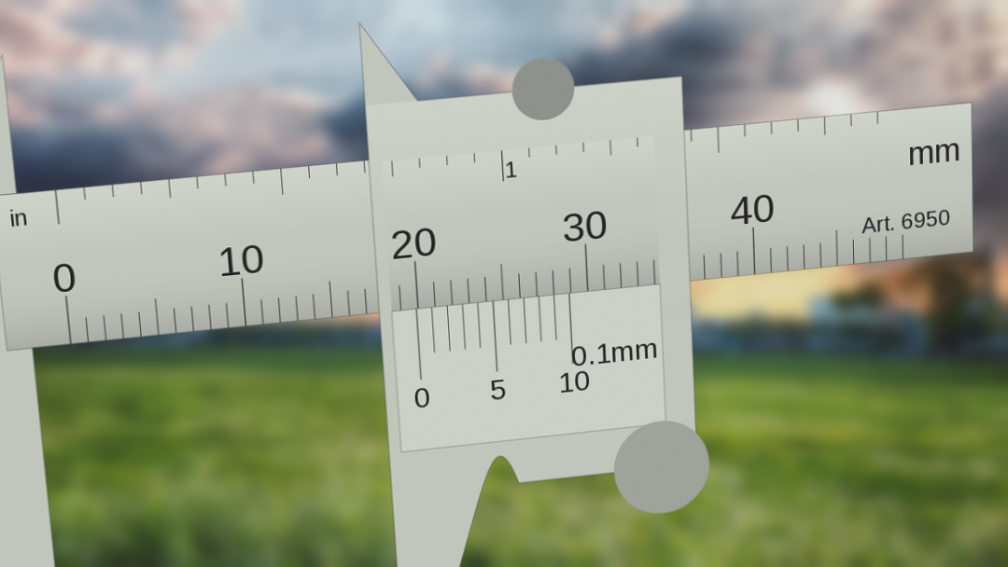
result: 19.9 mm
